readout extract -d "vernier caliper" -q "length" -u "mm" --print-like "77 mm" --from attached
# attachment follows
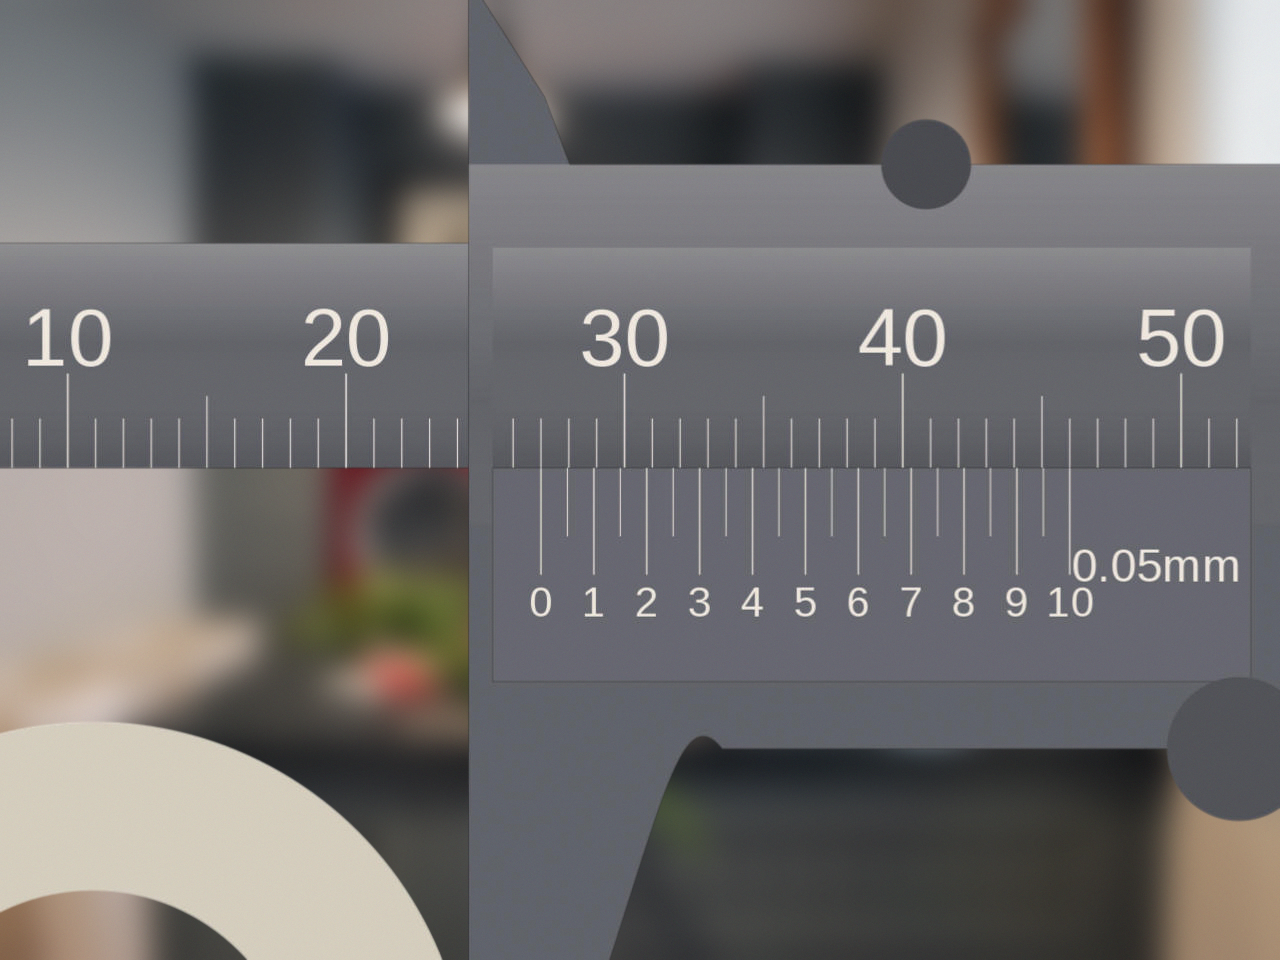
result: 27.00 mm
